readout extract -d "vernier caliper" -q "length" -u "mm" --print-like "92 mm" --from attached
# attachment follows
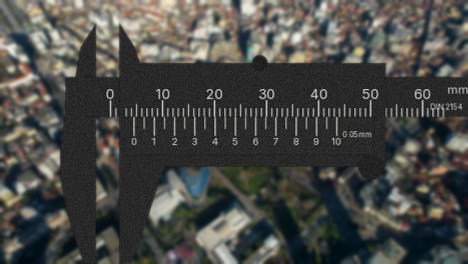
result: 4.5 mm
